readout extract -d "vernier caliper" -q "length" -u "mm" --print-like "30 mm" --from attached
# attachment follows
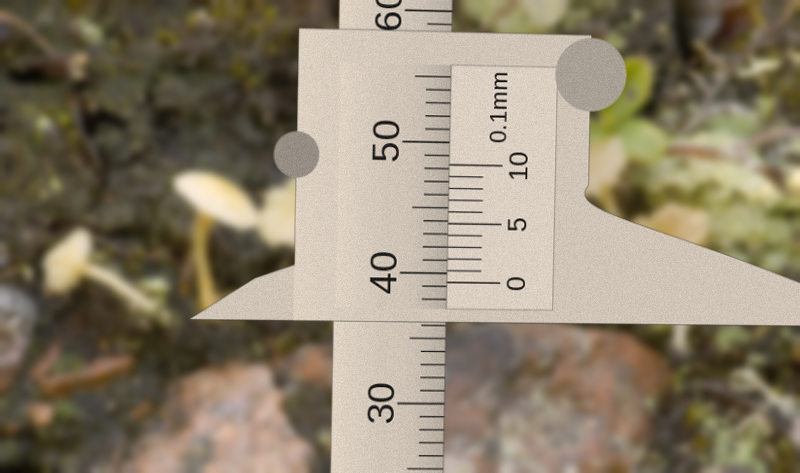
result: 39.3 mm
